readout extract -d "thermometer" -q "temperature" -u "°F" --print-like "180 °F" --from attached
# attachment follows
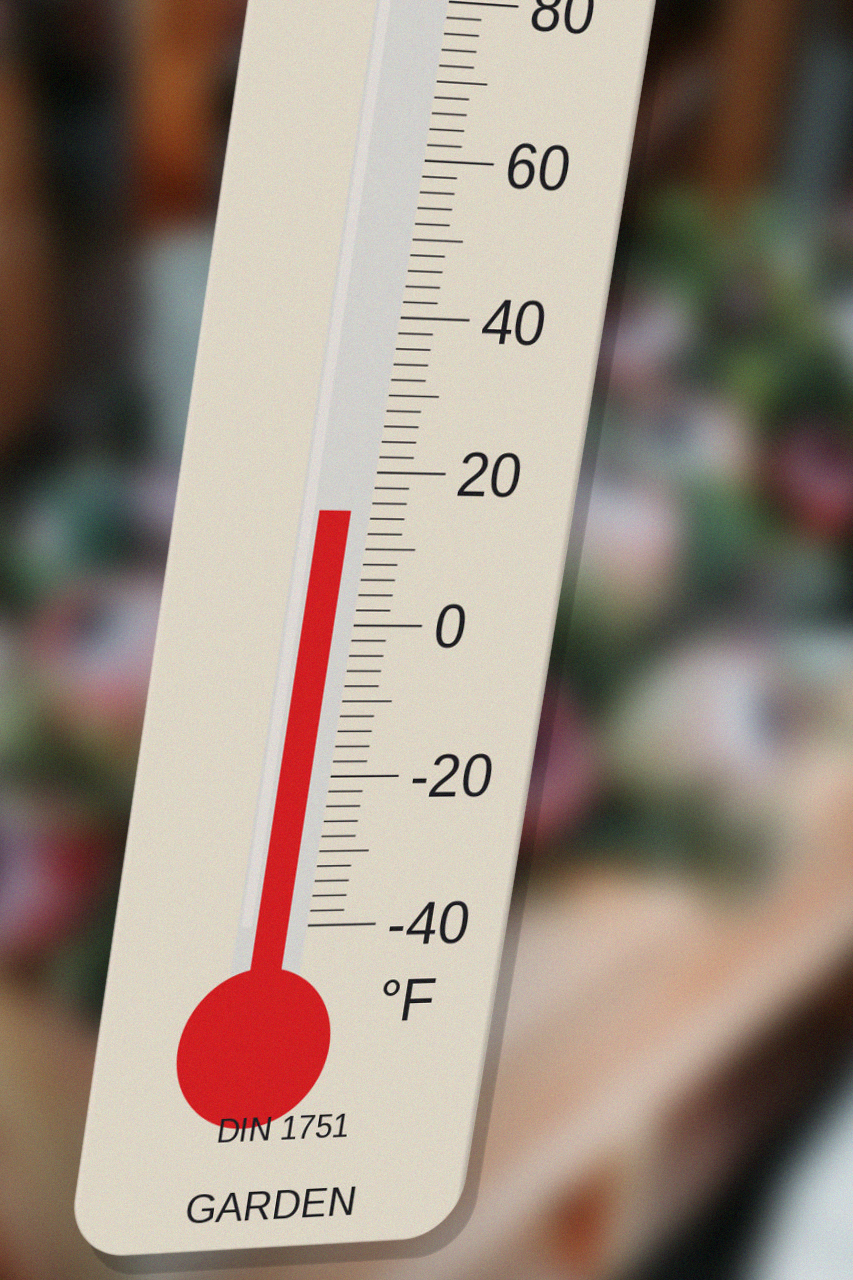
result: 15 °F
